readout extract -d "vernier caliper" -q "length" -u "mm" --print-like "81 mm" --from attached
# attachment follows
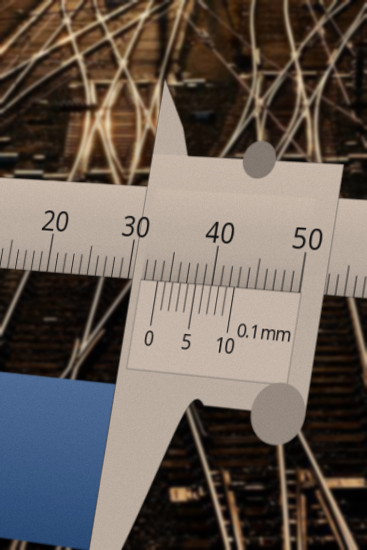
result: 33.6 mm
